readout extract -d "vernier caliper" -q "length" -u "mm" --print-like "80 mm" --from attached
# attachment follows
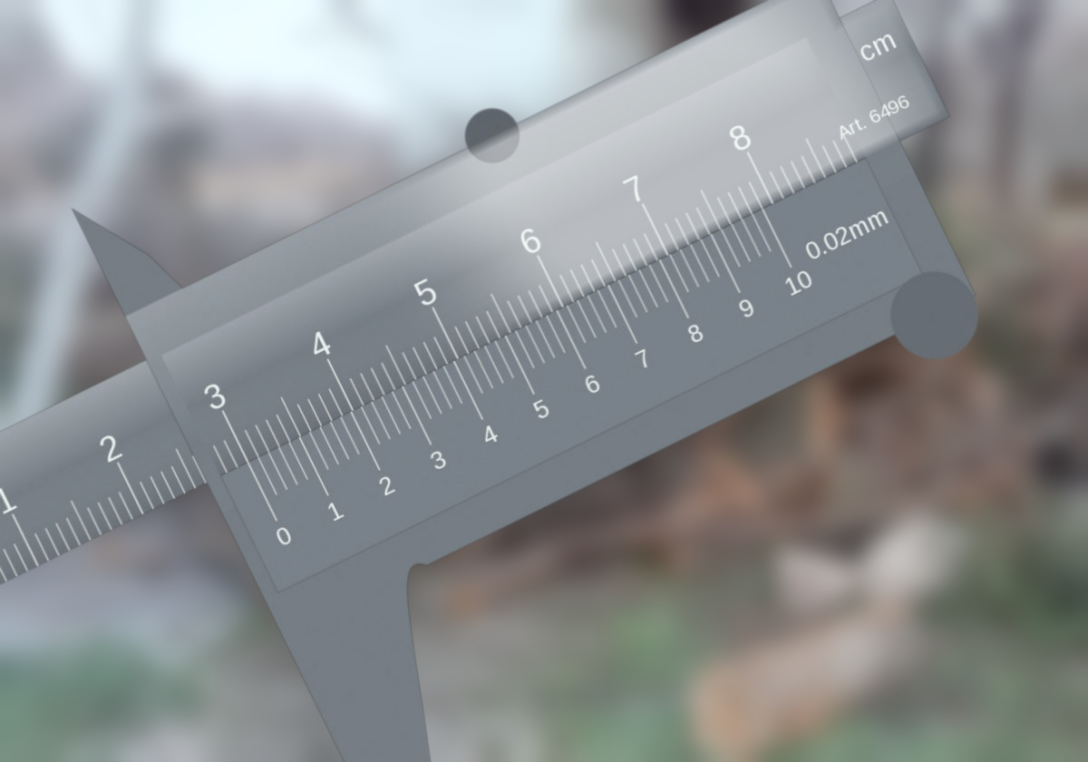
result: 30.0 mm
